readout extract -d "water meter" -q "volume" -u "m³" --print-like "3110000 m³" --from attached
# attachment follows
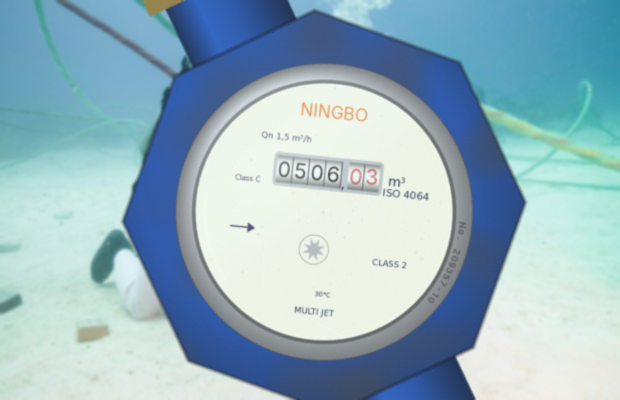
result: 506.03 m³
